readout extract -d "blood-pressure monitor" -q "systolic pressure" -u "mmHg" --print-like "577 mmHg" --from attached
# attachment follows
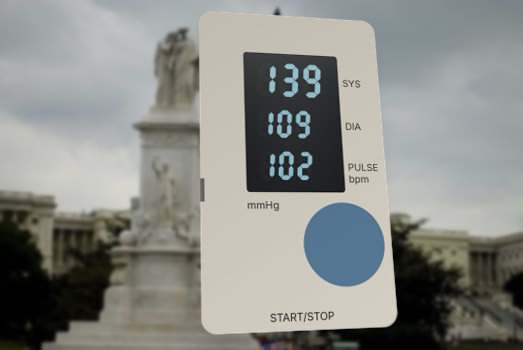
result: 139 mmHg
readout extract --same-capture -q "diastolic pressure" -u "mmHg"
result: 109 mmHg
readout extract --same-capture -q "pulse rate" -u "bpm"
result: 102 bpm
